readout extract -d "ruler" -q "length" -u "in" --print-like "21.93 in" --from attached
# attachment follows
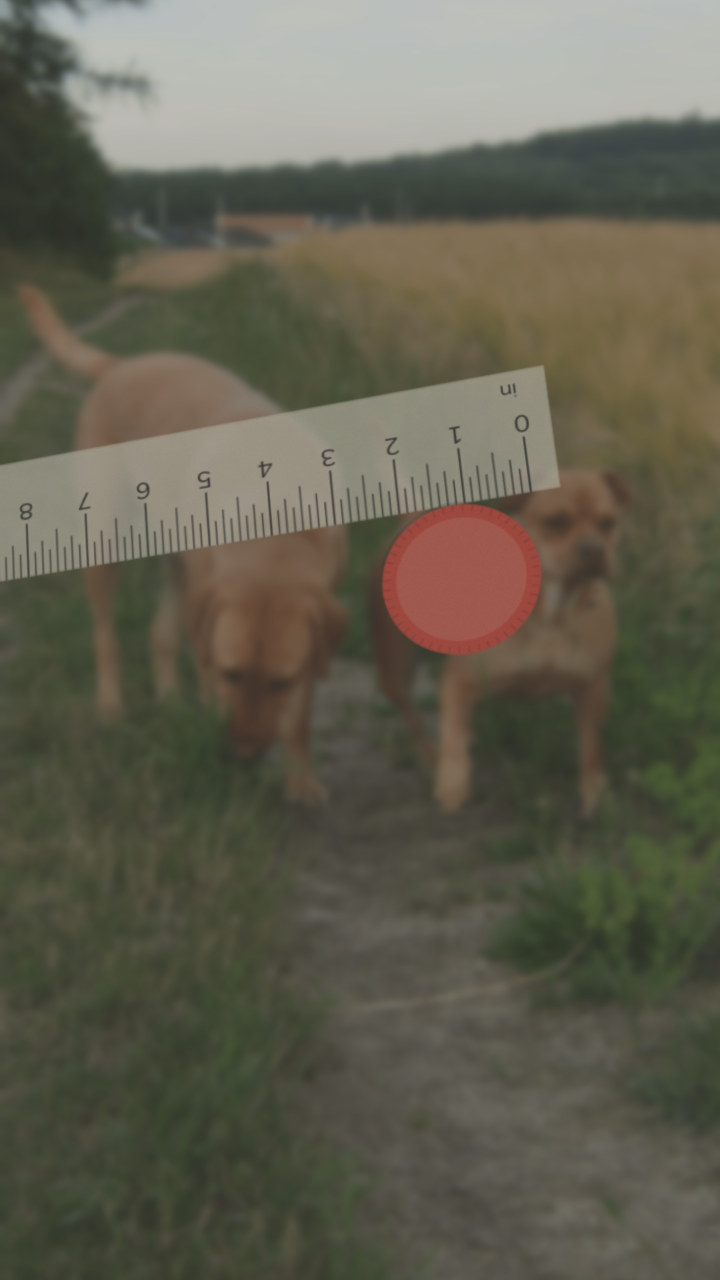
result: 2.375 in
